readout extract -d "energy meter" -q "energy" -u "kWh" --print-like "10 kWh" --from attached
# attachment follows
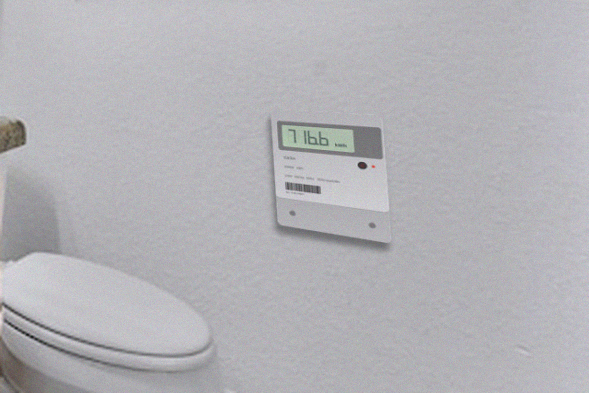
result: 716.6 kWh
